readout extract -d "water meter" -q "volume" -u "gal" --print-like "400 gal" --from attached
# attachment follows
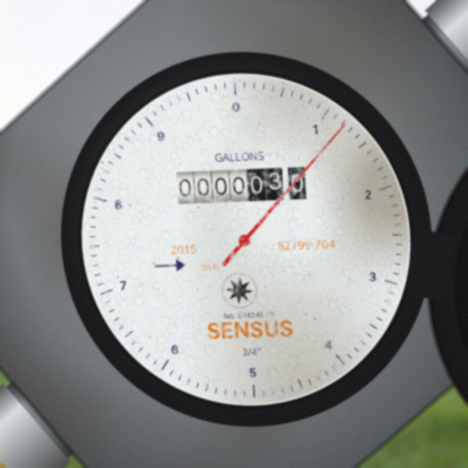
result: 31.2 gal
